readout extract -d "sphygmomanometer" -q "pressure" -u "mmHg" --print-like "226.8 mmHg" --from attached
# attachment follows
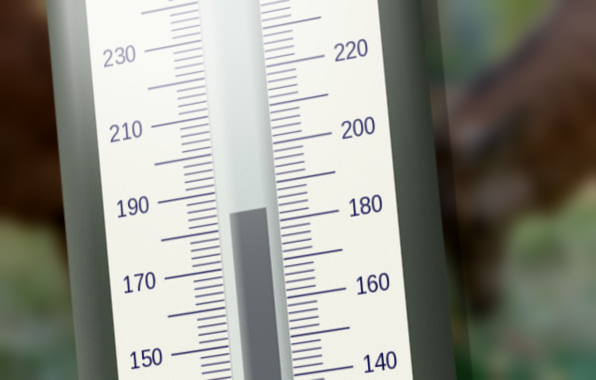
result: 184 mmHg
